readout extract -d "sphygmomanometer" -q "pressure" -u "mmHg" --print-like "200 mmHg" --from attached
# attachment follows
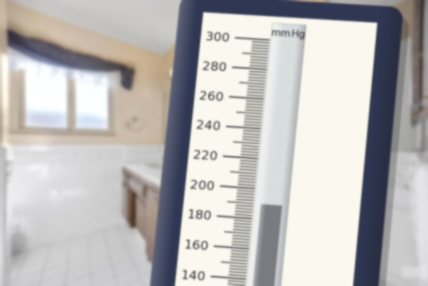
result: 190 mmHg
